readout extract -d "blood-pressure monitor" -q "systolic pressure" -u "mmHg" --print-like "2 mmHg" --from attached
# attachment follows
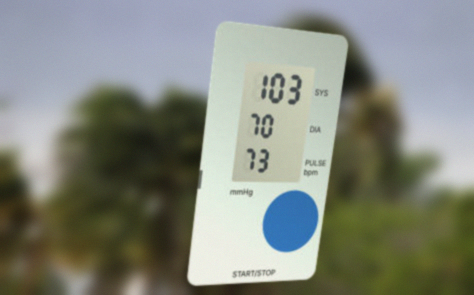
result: 103 mmHg
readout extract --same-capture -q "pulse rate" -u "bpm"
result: 73 bpm
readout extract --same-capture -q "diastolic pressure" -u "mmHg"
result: 70 mmHg
